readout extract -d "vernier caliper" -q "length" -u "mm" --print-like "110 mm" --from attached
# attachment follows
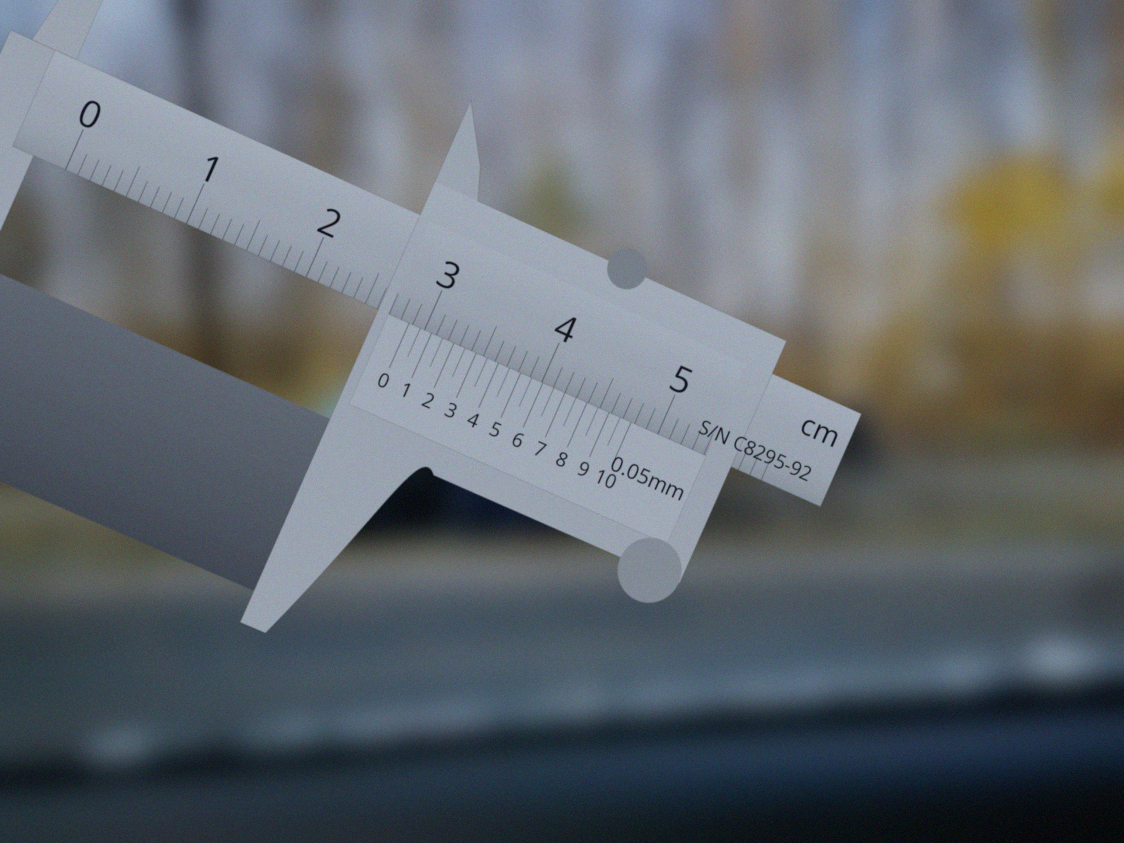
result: 28.7 mm
